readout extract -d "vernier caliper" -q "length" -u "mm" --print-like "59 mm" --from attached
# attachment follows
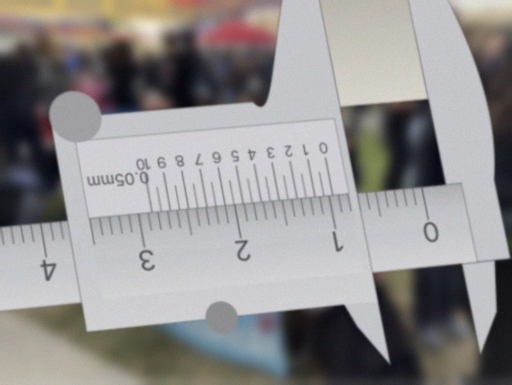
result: 9.6 mm
